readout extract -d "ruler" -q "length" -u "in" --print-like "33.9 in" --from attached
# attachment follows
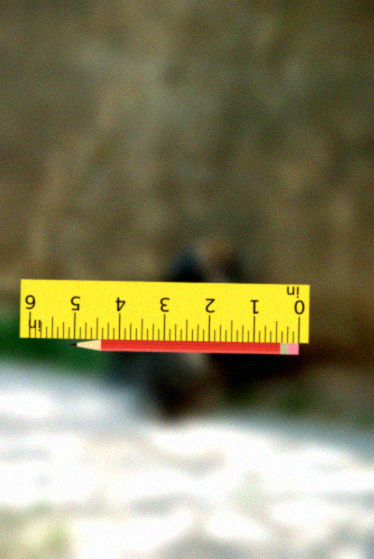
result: 5.125 in
